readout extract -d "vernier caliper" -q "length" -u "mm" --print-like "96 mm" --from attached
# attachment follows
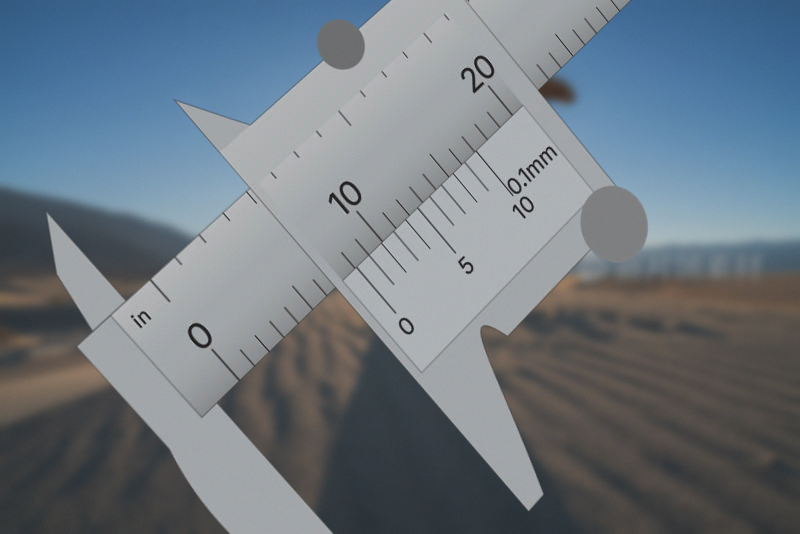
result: 8.1 mm
